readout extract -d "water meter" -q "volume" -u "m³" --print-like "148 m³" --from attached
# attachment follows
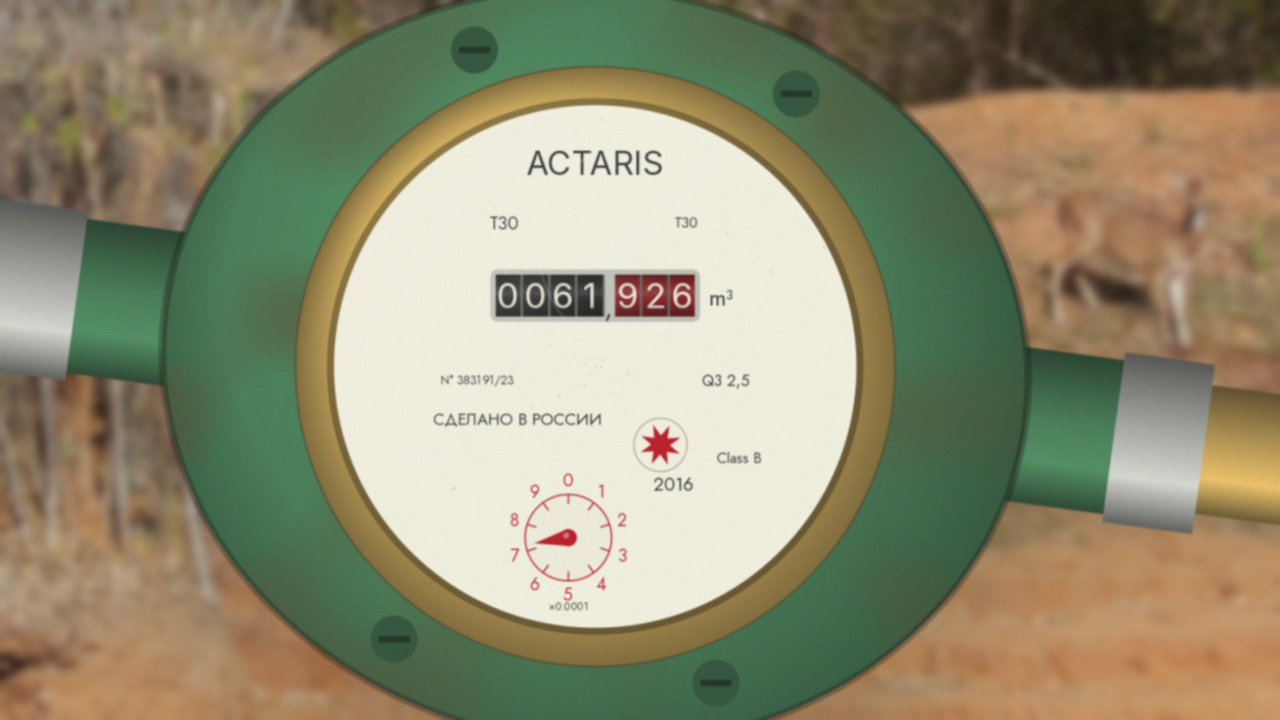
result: 61.9267 m³
